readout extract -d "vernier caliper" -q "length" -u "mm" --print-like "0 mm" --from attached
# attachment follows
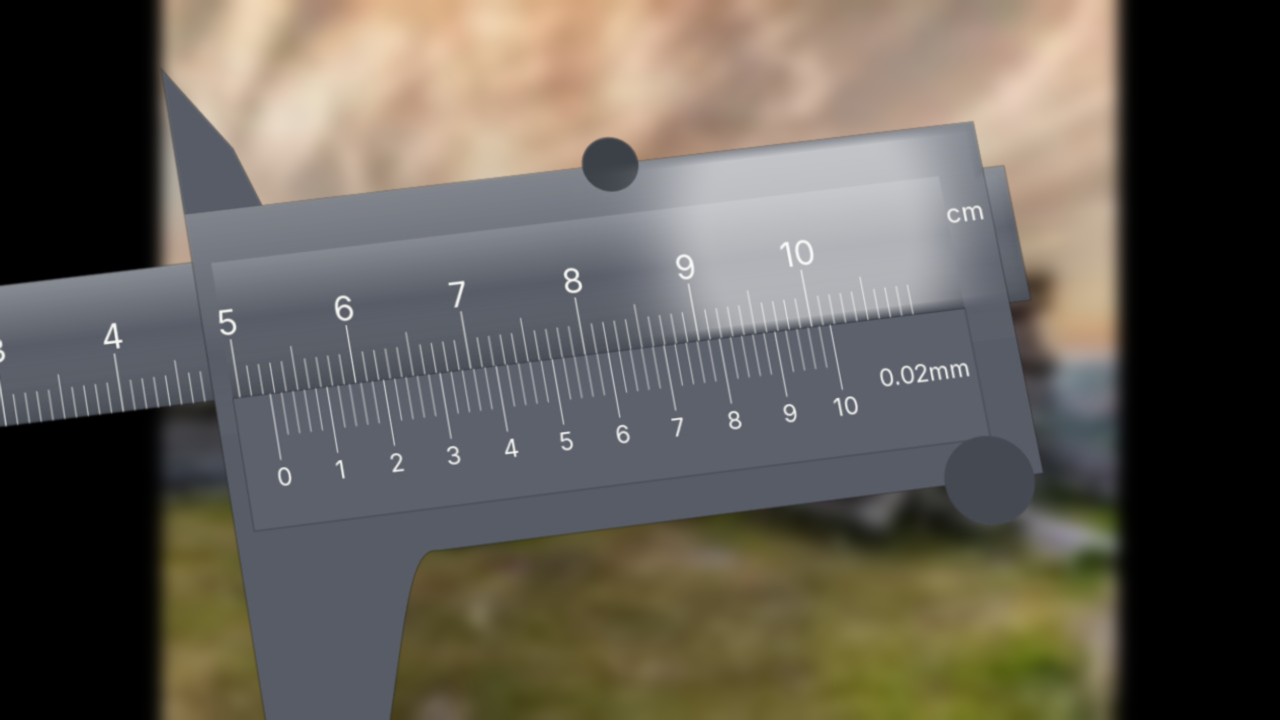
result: 52.6 mm
